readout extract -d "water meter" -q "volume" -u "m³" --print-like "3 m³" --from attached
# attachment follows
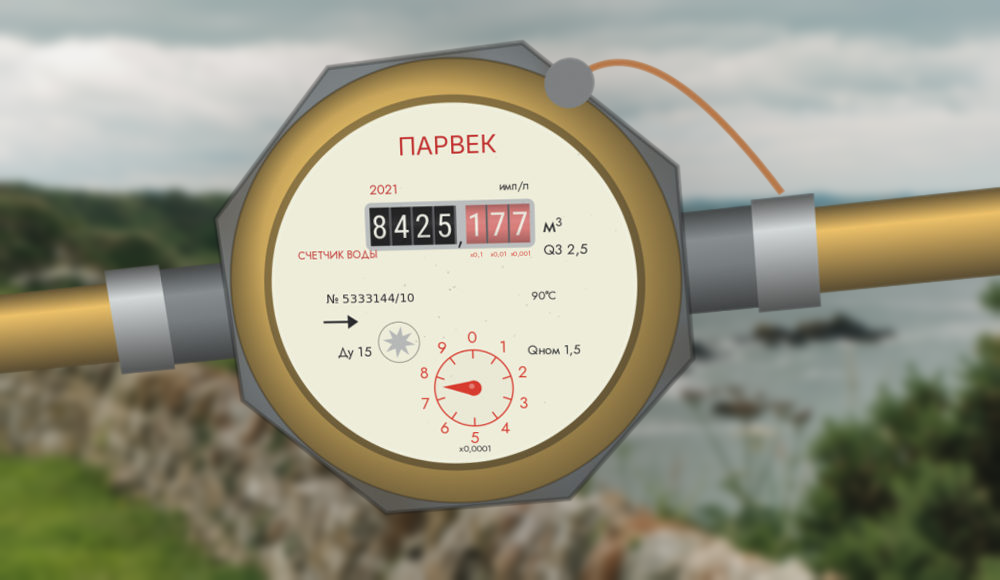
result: 8425.1777 m³
